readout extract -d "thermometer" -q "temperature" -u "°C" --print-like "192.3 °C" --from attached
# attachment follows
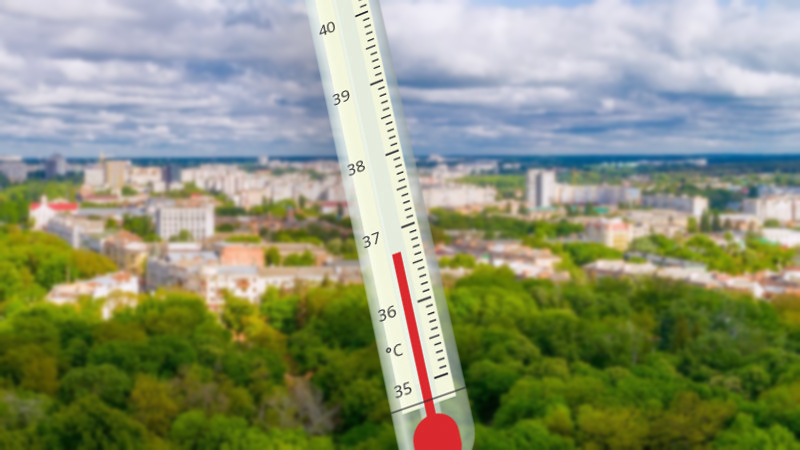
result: 36.7 °C
